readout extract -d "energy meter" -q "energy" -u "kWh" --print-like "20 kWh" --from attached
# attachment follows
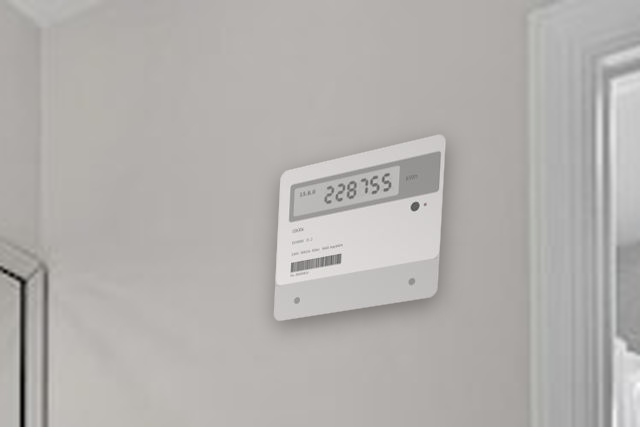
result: 228755 kWh
